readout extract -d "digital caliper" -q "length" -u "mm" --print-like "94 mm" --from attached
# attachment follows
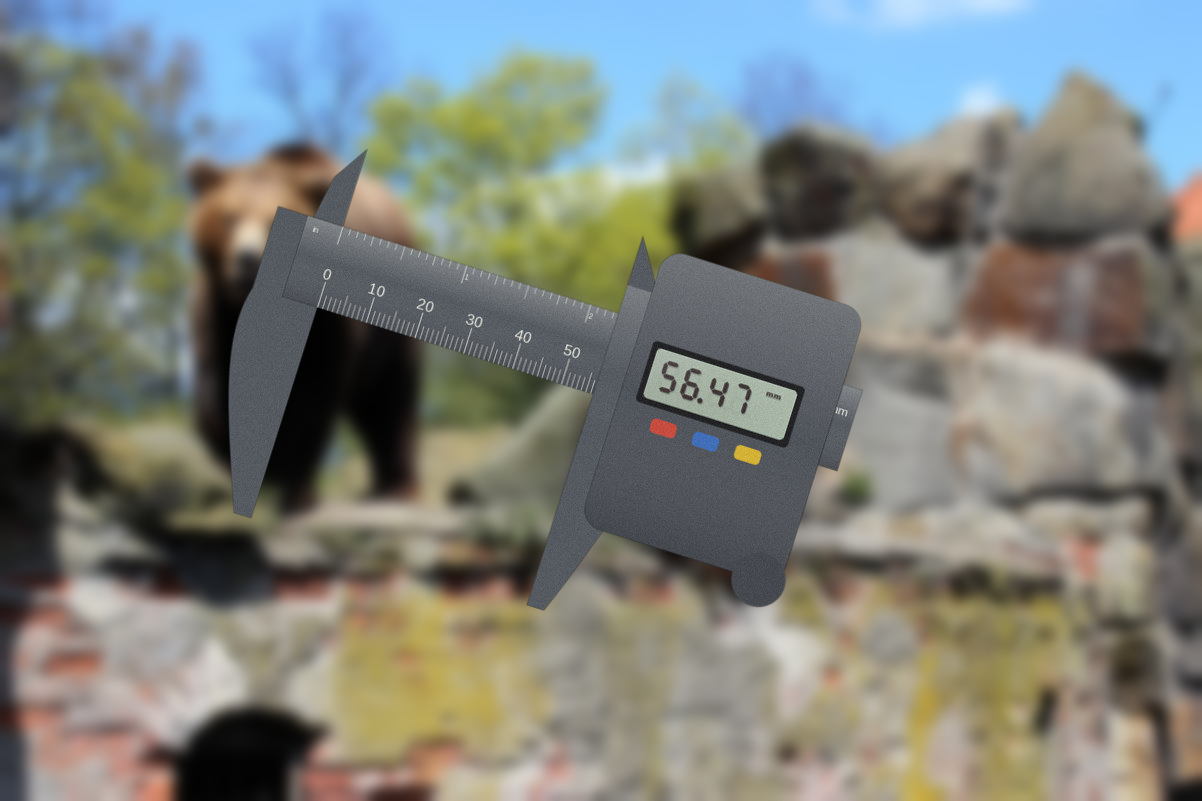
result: 56.47 mm
